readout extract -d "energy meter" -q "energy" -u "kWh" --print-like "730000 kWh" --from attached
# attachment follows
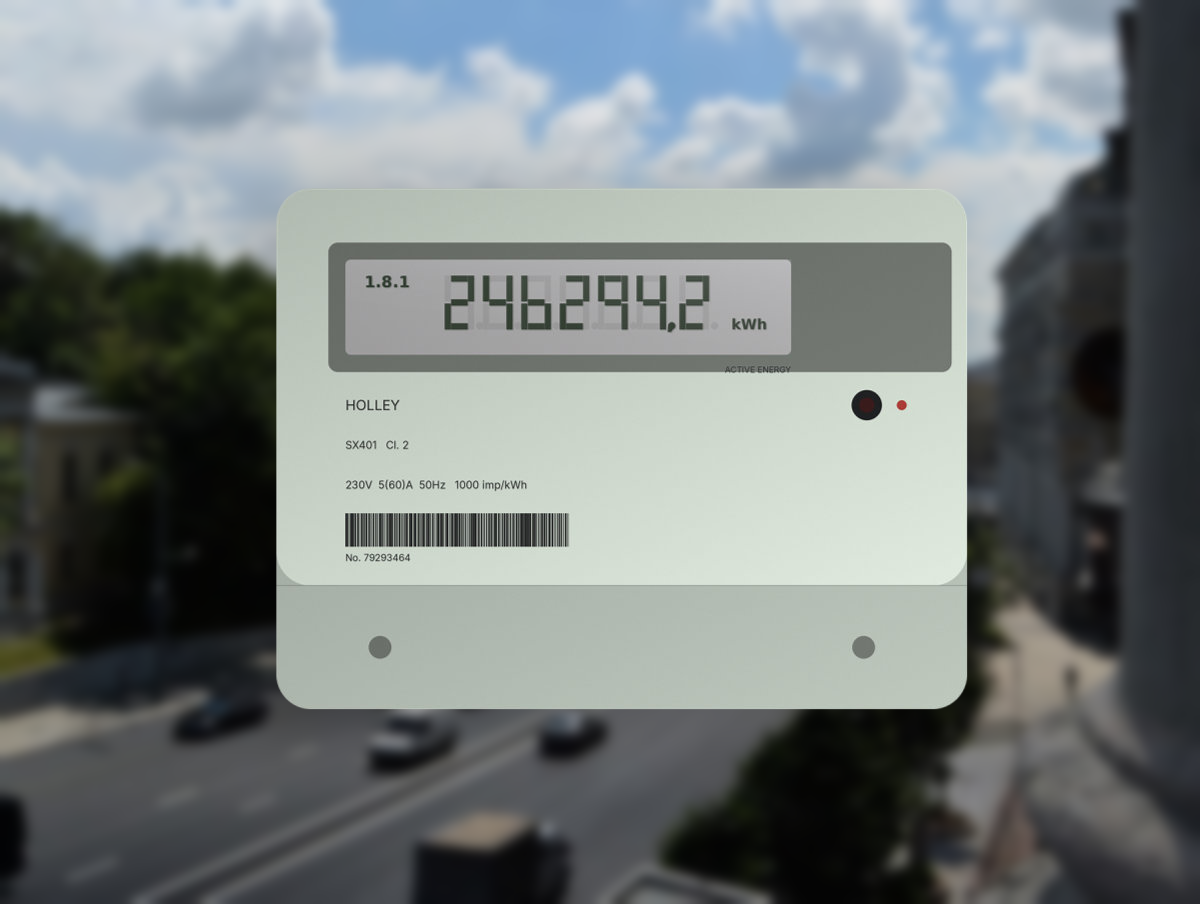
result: 246294.2 kWh
